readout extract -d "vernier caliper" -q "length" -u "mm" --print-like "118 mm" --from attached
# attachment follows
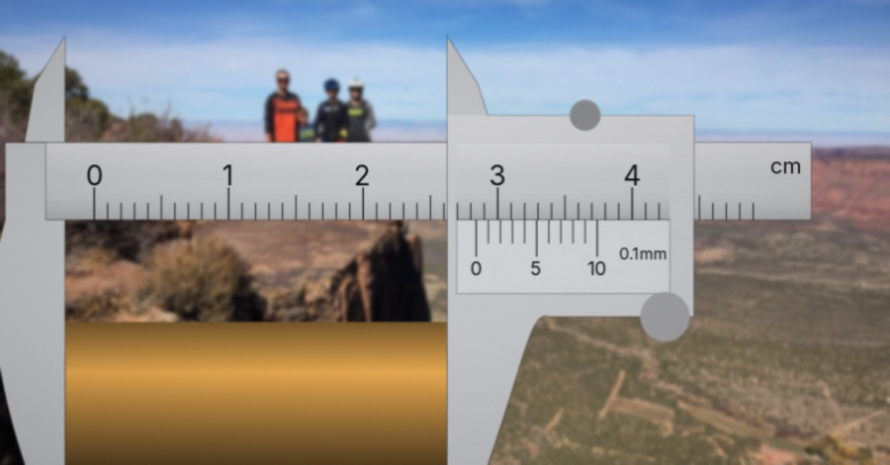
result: 28.4 mm
